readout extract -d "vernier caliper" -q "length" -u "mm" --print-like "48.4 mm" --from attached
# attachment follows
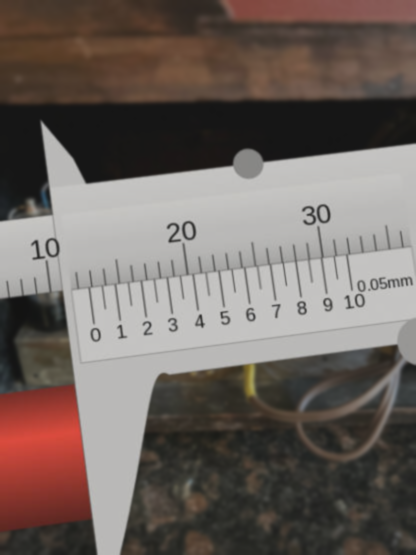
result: 12.8 mm
